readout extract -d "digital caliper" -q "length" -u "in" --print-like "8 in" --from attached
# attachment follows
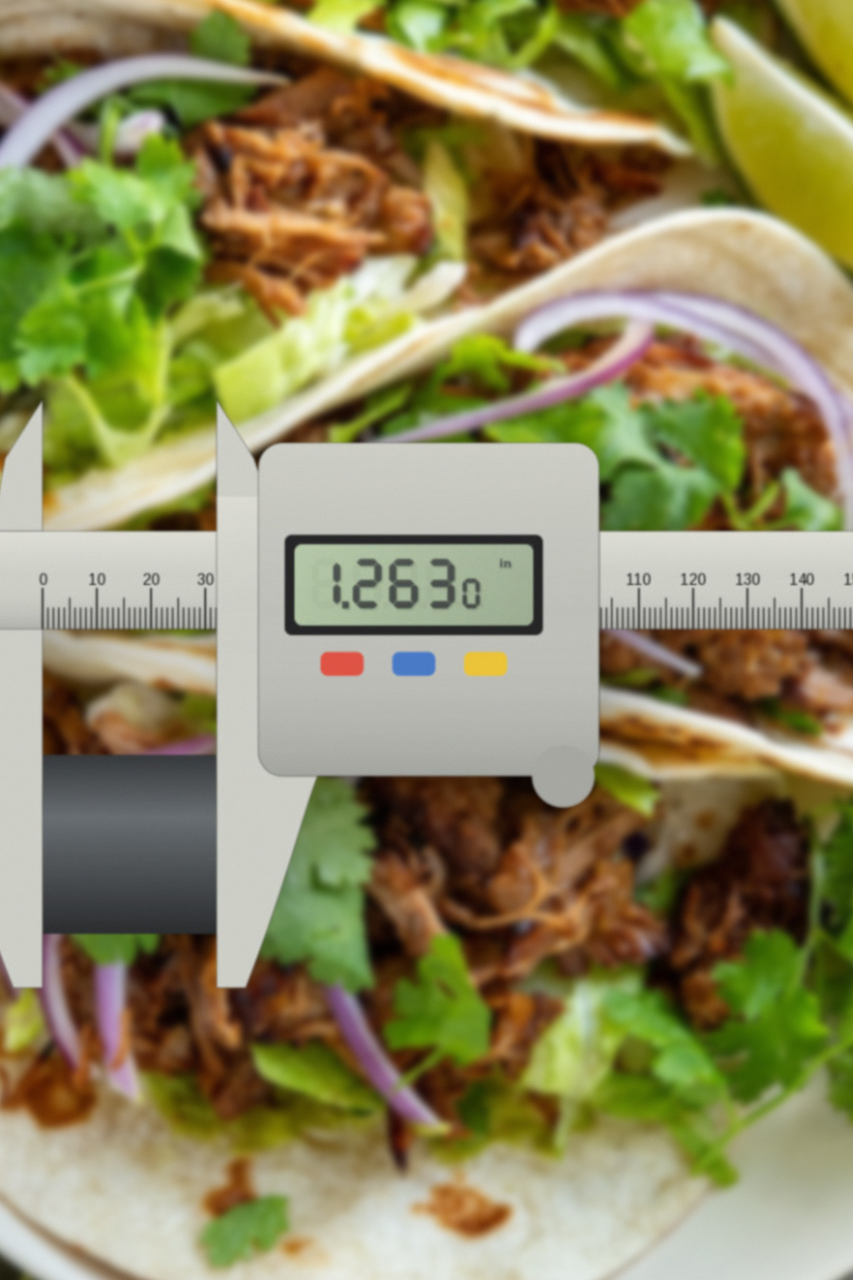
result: 1.2630 in
